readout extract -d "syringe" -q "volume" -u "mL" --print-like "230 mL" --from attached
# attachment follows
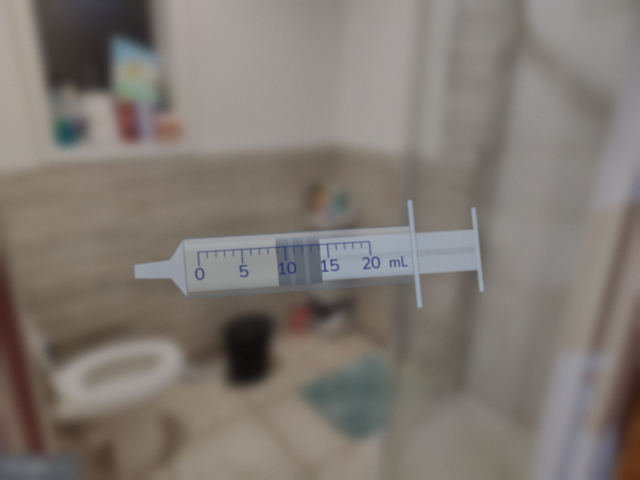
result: 9 mL
